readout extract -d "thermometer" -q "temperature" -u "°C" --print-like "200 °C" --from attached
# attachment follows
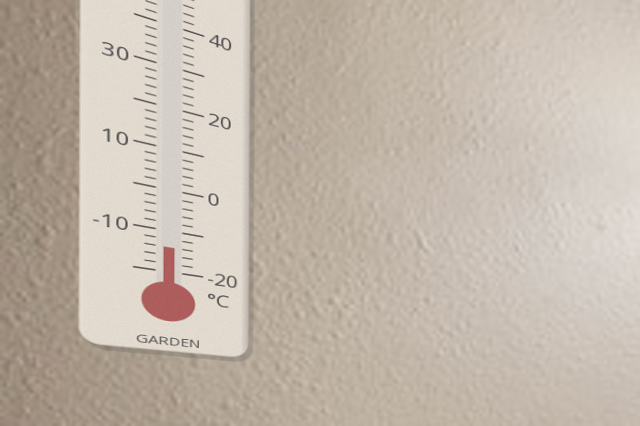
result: -14 °C
